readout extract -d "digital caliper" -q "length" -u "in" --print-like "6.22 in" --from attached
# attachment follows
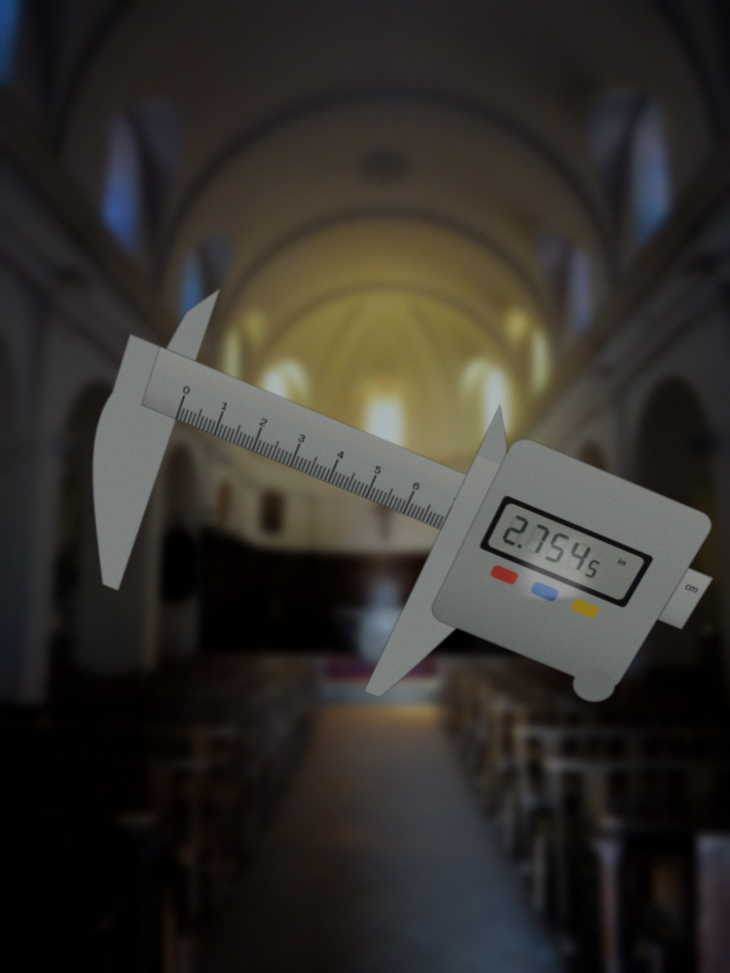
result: 2.7545 in
